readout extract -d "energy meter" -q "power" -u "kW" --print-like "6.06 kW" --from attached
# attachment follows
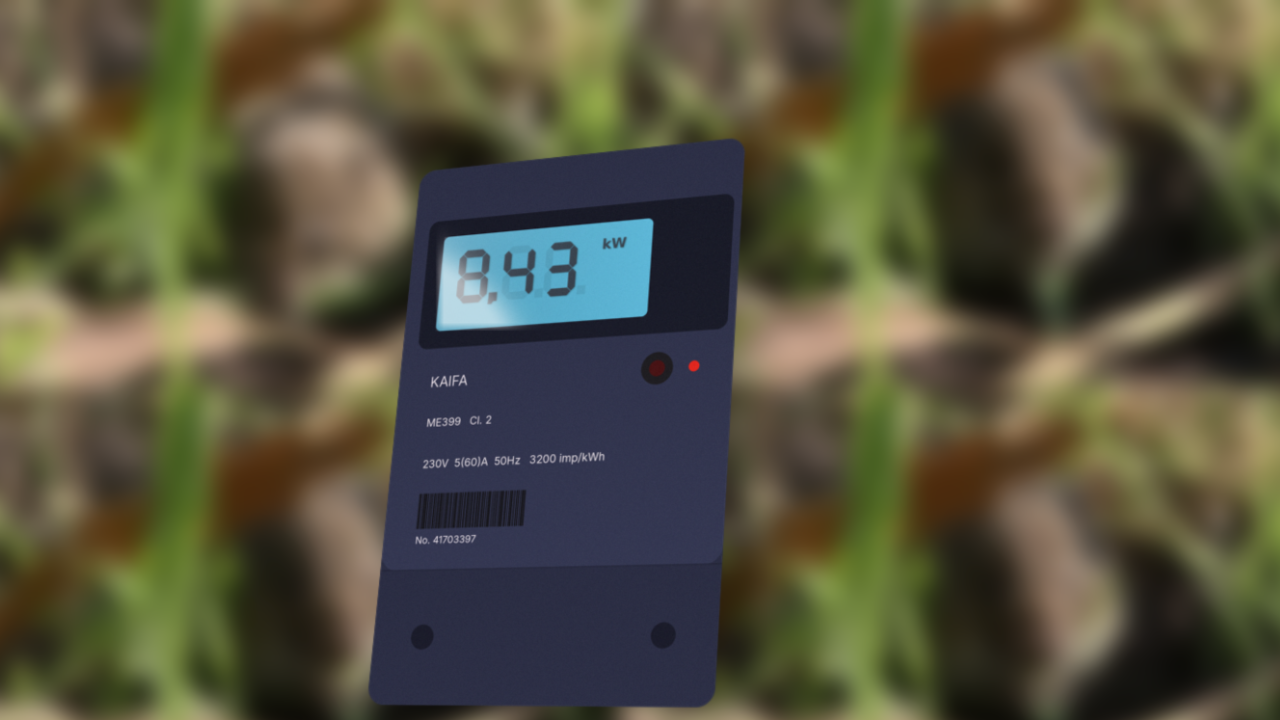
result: 8.43 kW
